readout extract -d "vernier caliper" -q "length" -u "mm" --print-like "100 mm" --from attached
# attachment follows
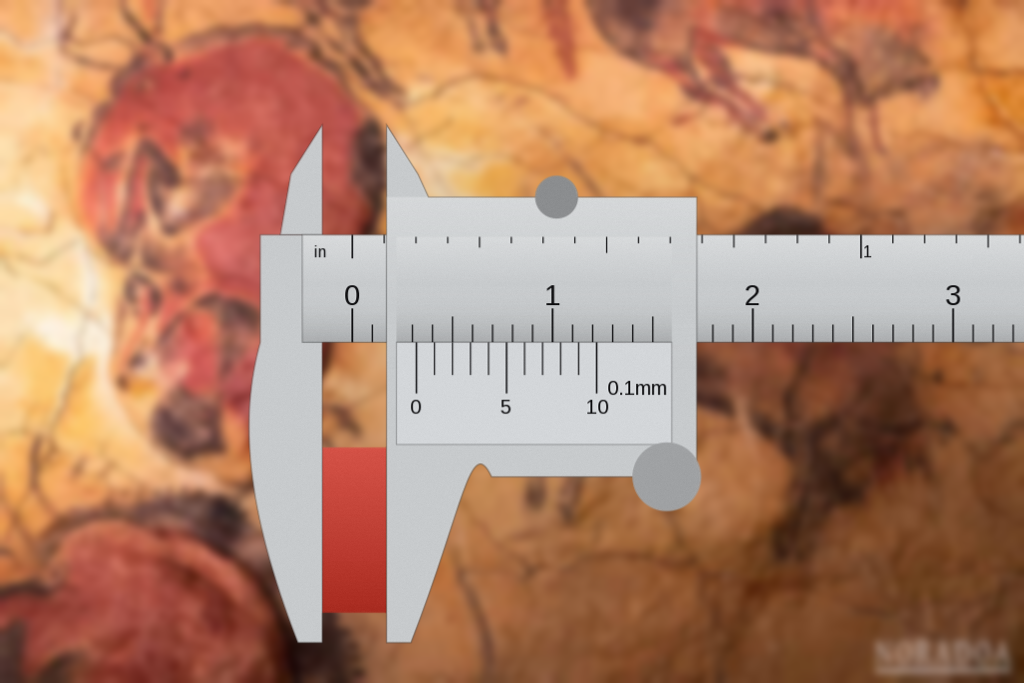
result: 3.2 mm
